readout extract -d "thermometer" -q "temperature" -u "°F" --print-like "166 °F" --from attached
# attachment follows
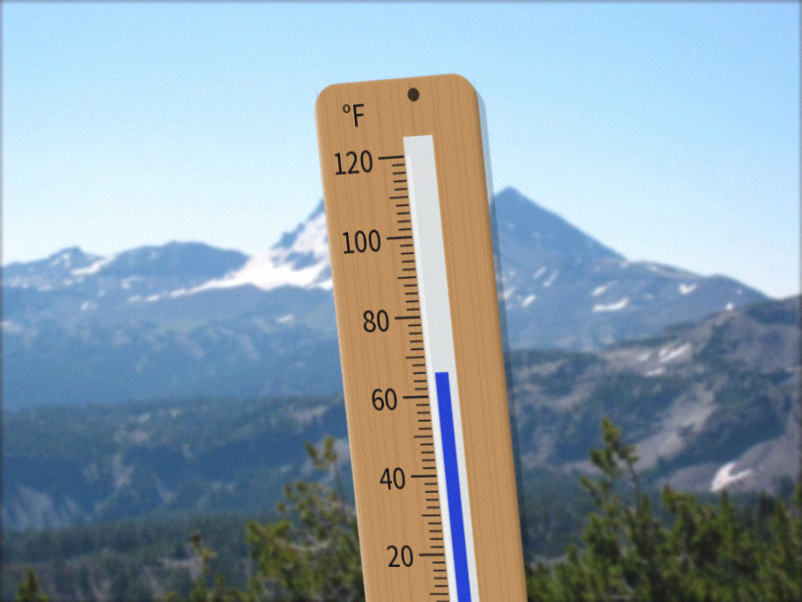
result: 66 °F
